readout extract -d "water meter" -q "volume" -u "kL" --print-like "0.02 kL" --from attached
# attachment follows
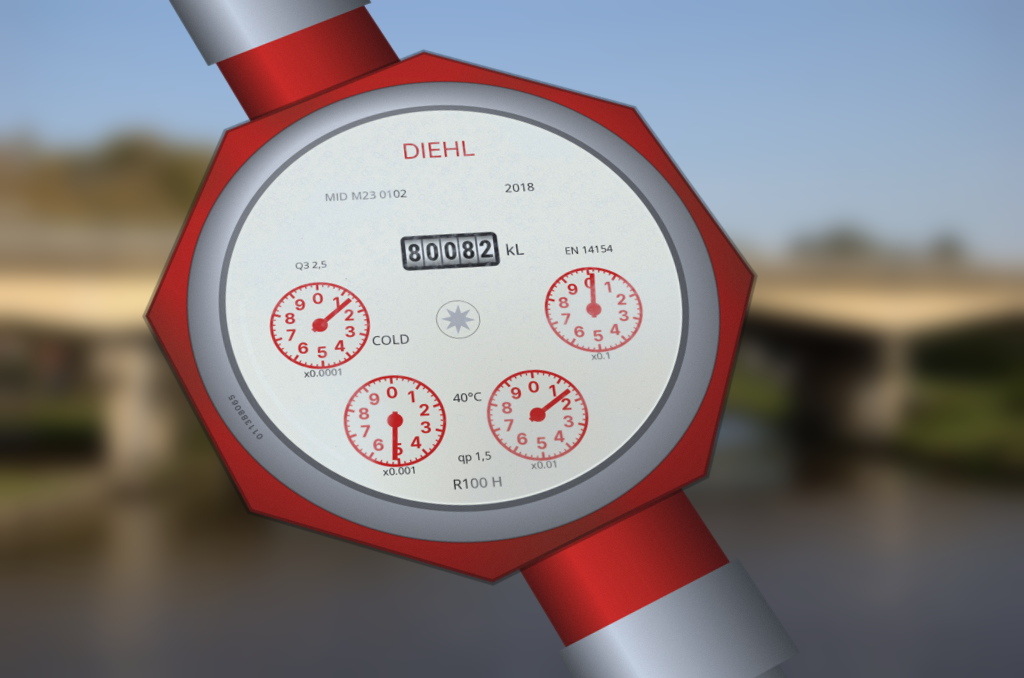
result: 80082.0151 kL
